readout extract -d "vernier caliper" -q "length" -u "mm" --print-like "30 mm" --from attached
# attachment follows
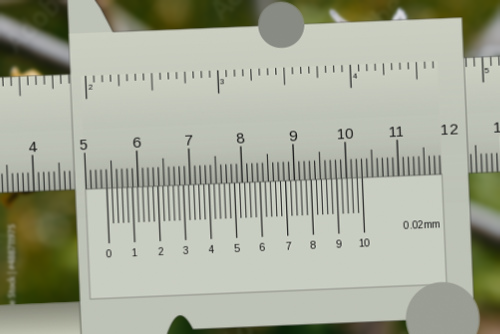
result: 54.0 mm
